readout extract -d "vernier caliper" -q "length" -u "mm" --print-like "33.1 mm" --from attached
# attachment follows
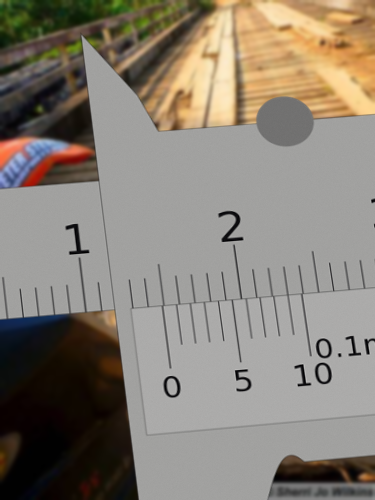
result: 14.9 mm
